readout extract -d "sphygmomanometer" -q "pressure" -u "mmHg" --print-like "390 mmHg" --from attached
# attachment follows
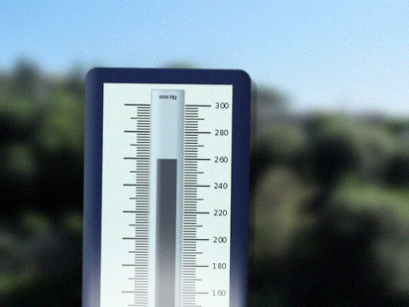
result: 260 mmHg
